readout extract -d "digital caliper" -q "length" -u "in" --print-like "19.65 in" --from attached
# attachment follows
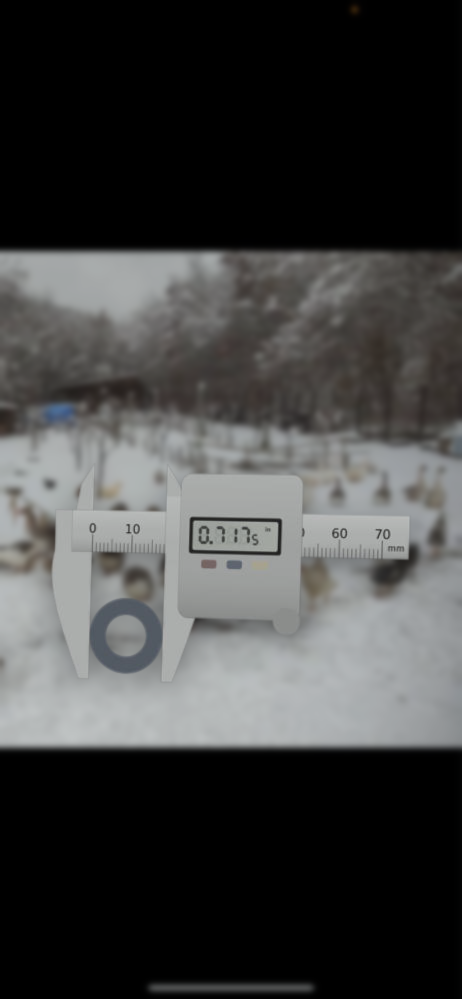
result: 0.7175 in
